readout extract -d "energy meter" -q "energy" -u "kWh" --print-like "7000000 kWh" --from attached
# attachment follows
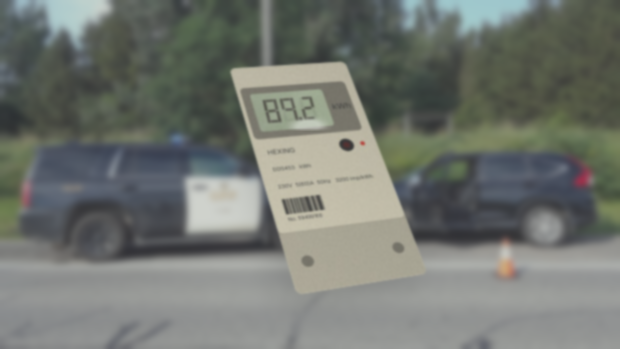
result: 89.2 kWh
